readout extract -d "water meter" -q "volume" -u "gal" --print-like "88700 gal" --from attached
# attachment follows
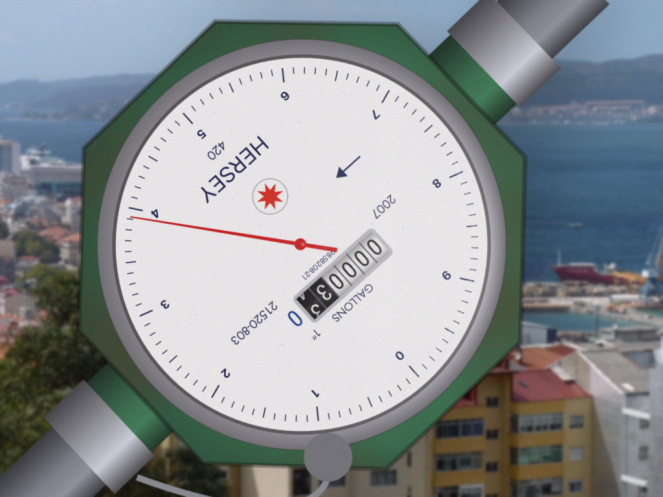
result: 333.9 gal
